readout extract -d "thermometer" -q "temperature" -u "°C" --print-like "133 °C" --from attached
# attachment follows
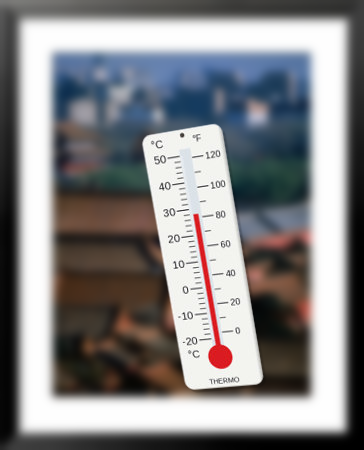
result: 28 °C
